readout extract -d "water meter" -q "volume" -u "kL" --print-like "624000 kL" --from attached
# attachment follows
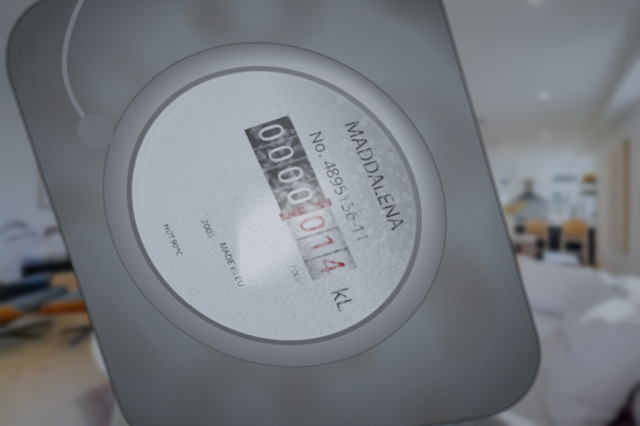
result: 0.014 kL
